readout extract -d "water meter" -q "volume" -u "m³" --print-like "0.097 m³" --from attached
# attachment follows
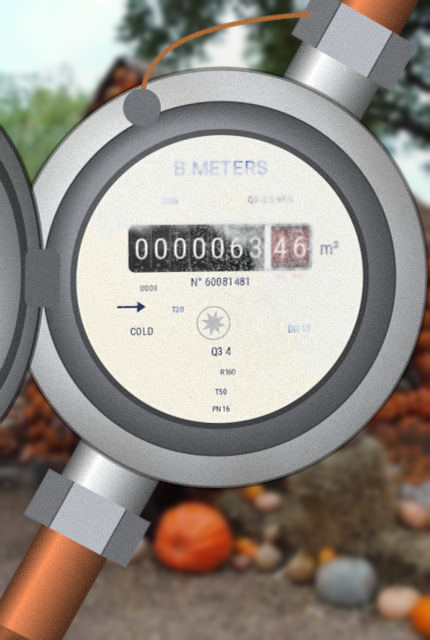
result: 63.46 m³
